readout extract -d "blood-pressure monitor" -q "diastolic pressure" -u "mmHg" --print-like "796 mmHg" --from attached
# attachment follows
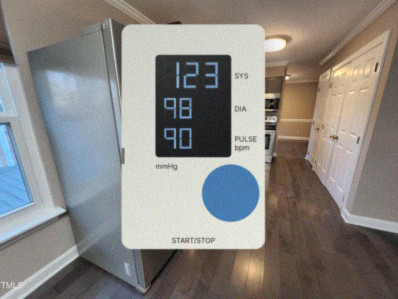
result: 98 mmHg
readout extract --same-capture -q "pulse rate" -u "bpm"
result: 90 bpm
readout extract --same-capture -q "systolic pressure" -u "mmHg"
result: 123 mmHg
